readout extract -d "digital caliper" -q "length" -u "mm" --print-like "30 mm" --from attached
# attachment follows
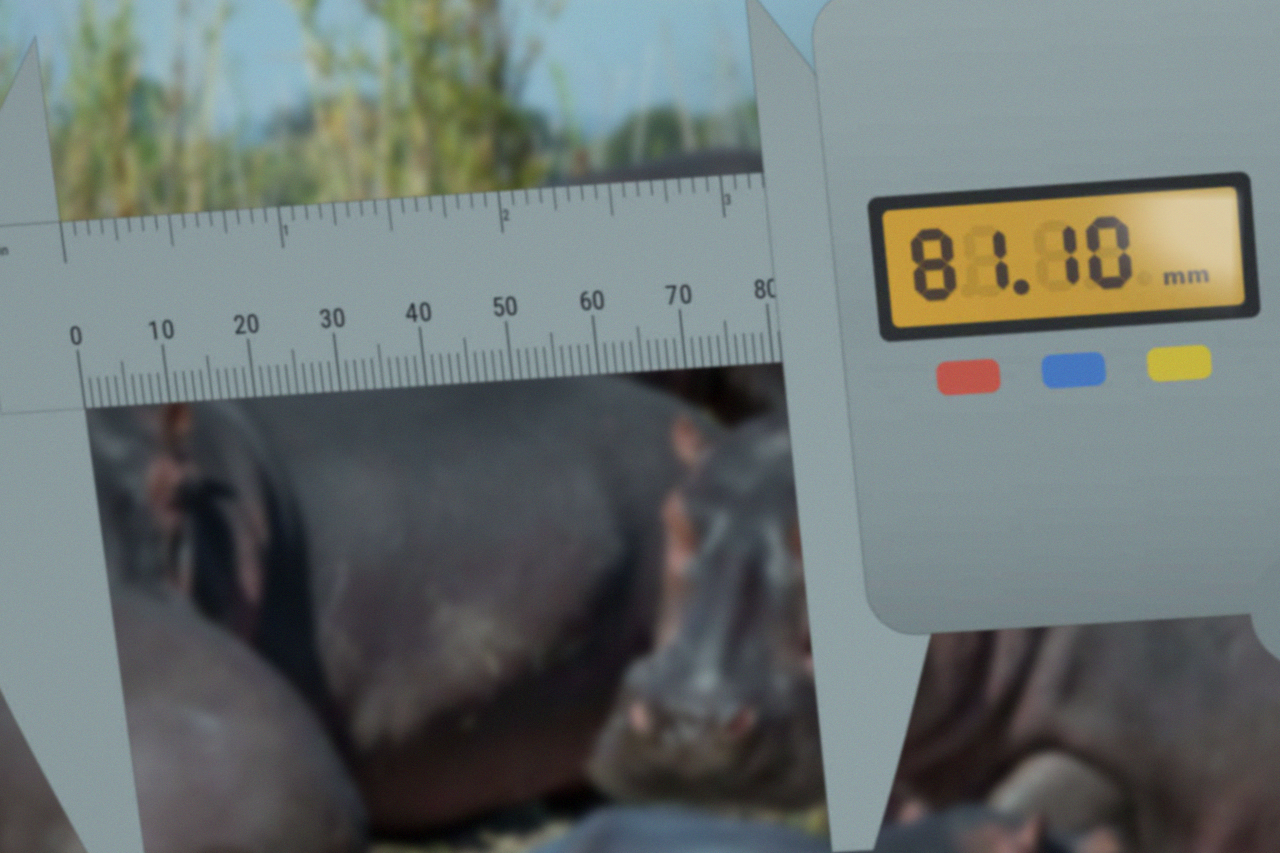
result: 81.10 mm
